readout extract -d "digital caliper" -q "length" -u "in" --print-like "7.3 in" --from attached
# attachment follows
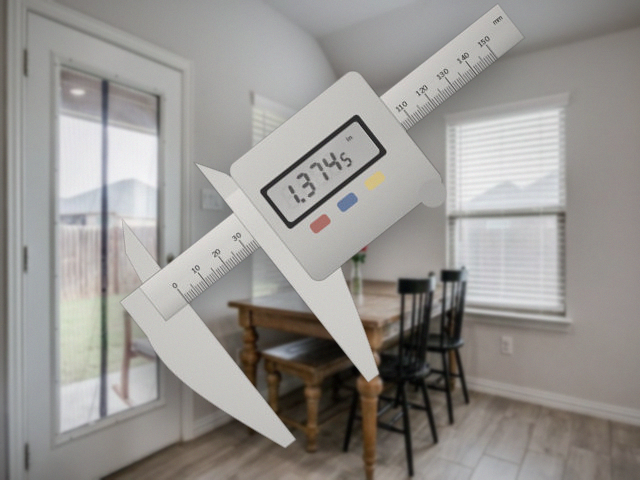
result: 1.3745 in
